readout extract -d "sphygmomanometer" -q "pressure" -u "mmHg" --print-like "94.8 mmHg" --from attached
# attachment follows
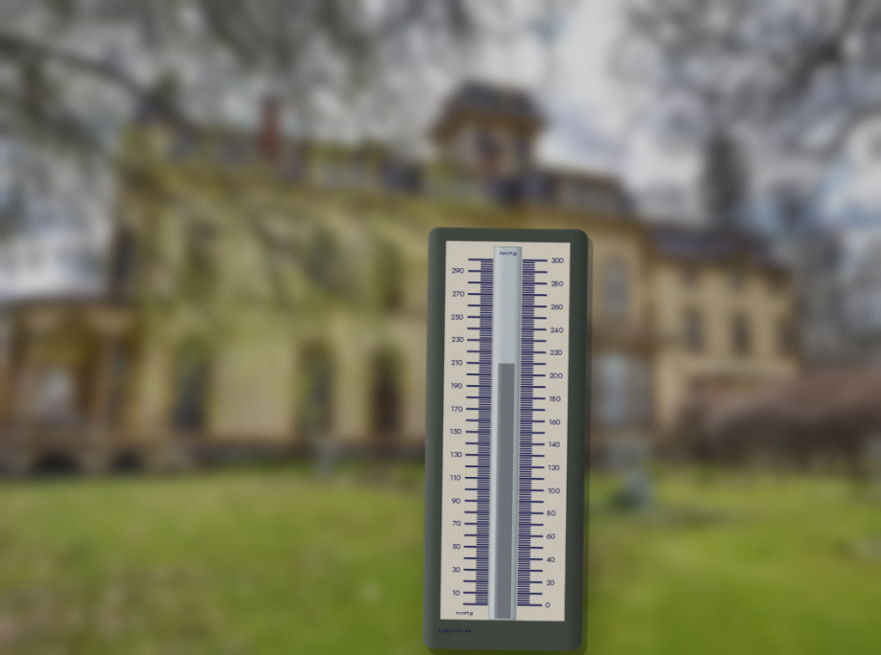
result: 210 mmHg
